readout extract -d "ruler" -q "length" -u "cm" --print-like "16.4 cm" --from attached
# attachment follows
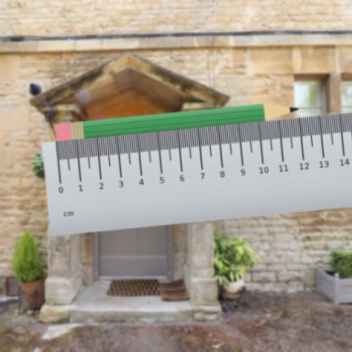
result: 12 cm
